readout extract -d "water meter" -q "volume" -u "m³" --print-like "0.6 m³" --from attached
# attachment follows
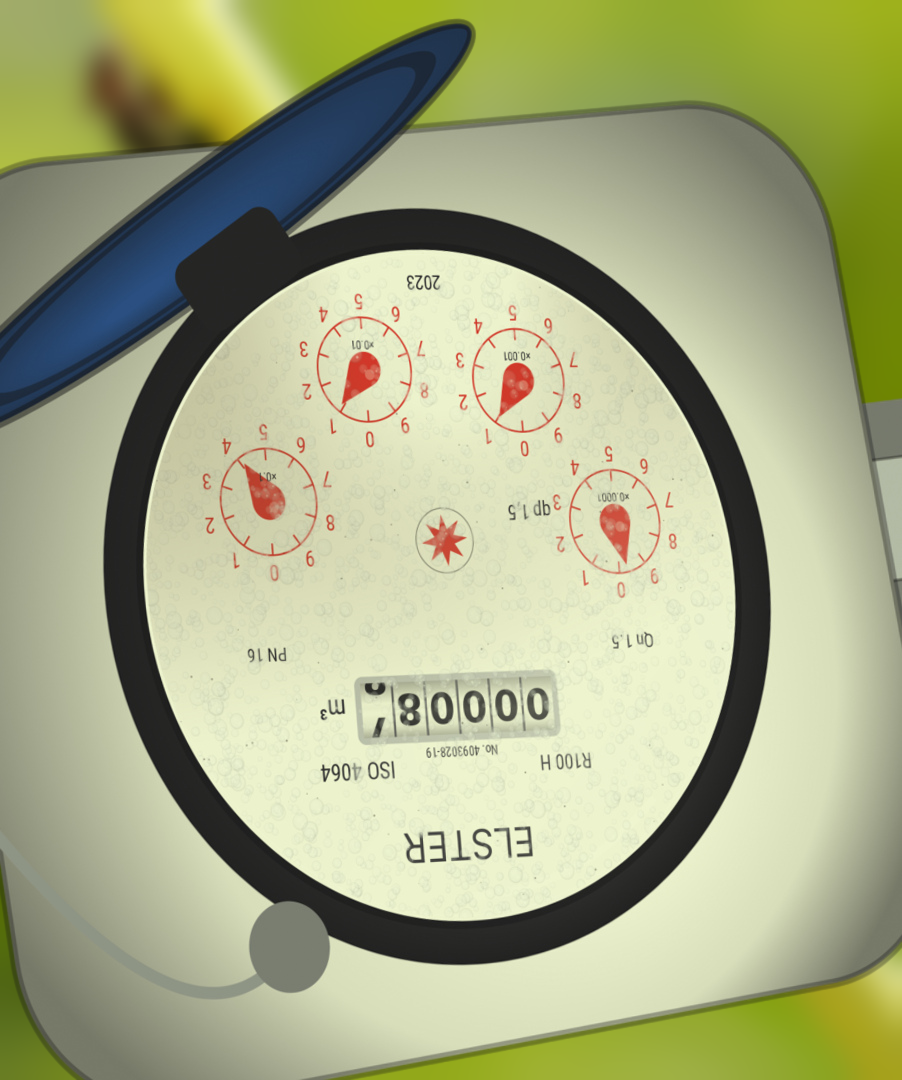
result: 87.4109 m³
